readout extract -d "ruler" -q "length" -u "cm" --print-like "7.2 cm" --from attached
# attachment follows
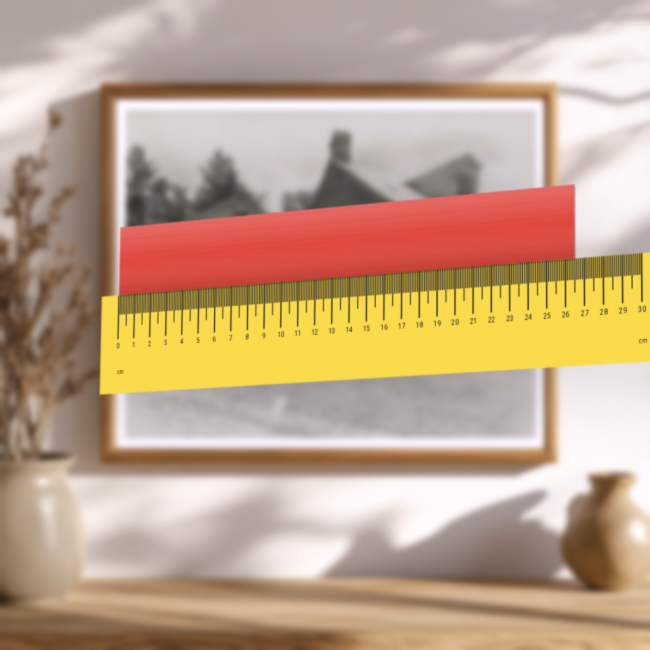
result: 26.5 cm
